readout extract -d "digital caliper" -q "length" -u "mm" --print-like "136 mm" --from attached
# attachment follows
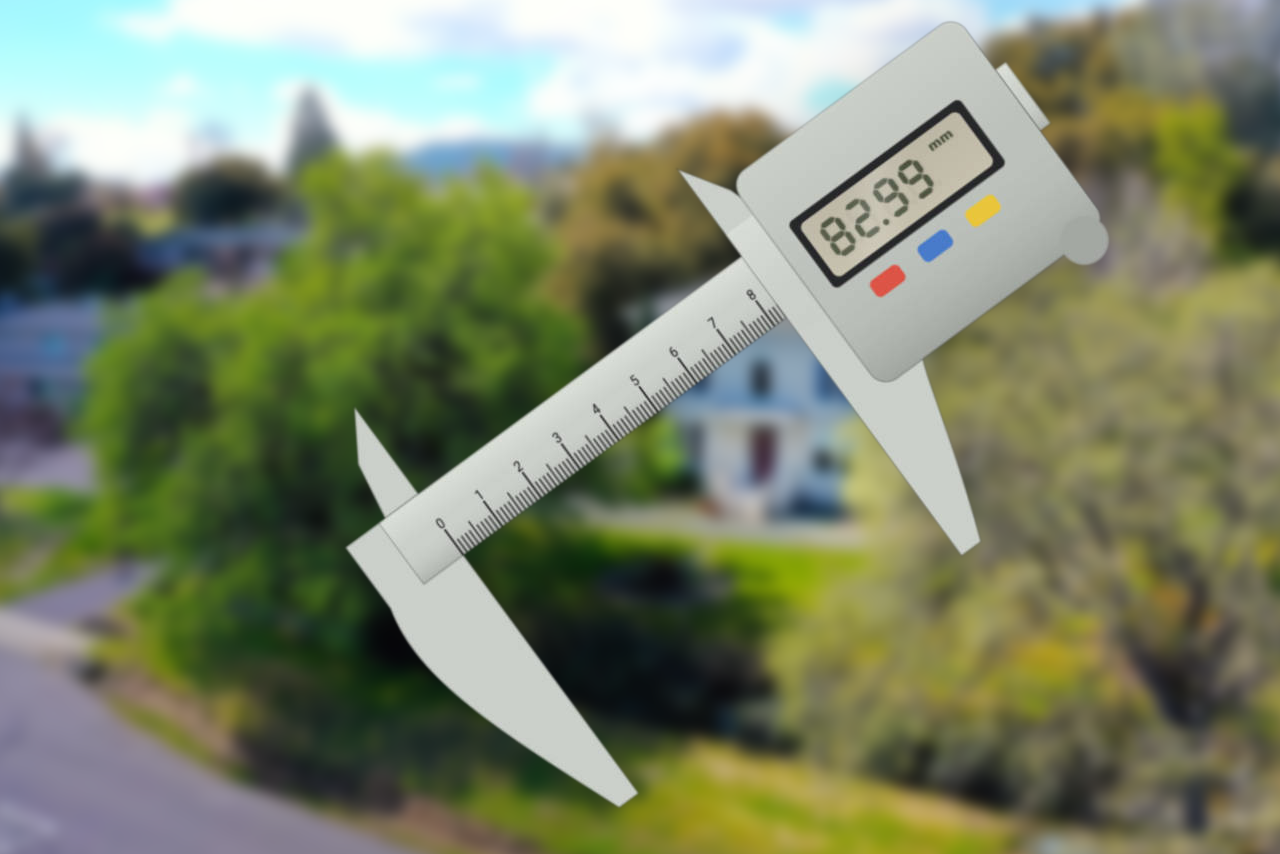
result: 82.99 mm
